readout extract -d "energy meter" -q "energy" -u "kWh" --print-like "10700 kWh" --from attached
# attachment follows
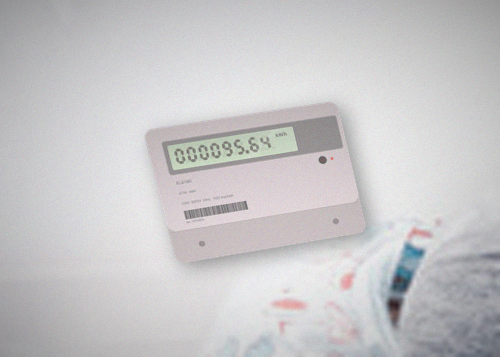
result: 95.64 kWh
